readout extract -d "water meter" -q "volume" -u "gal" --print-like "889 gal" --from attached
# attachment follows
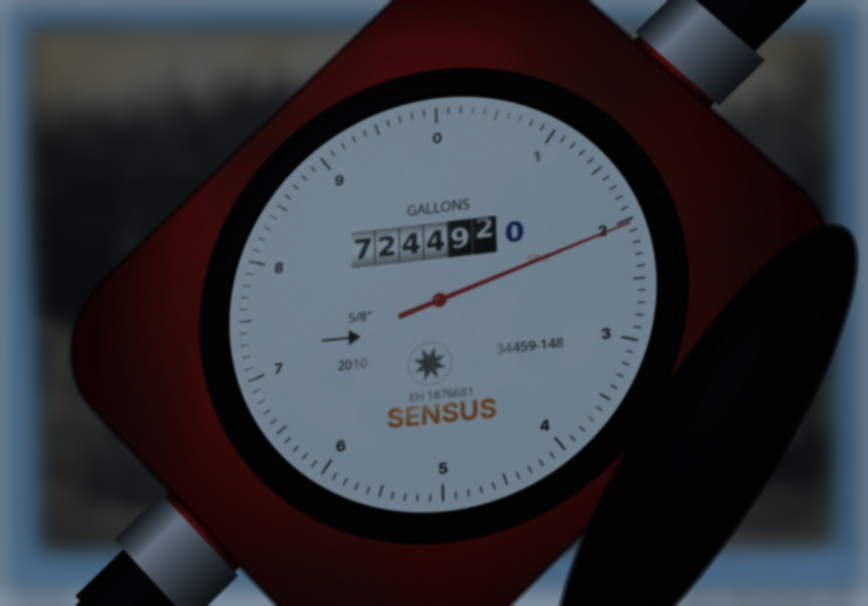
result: 7244922.0 gal
